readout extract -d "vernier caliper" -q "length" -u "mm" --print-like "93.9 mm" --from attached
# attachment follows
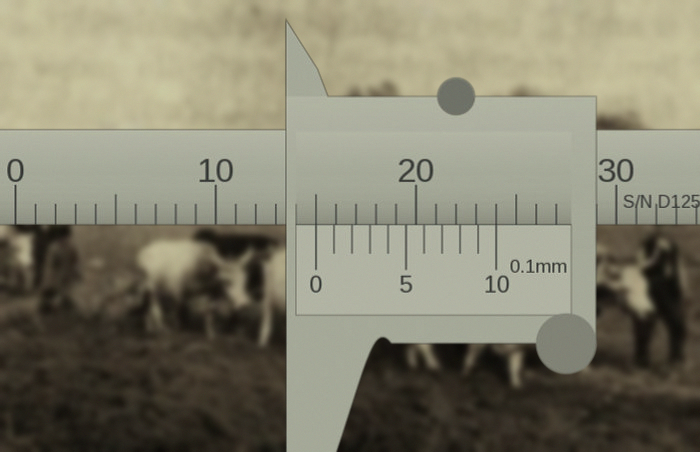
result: 15.0 mm
